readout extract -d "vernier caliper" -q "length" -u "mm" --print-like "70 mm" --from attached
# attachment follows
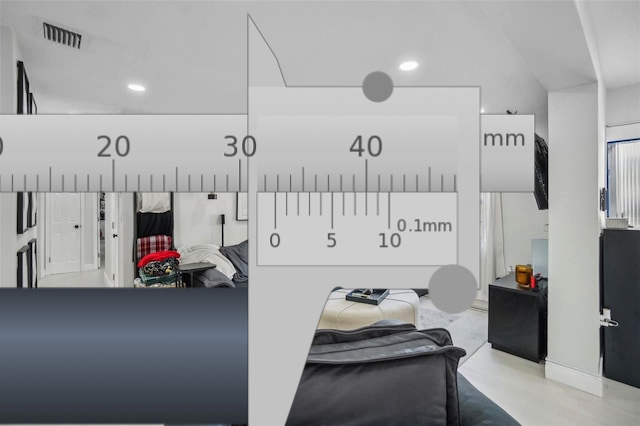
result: 32.8 mm
